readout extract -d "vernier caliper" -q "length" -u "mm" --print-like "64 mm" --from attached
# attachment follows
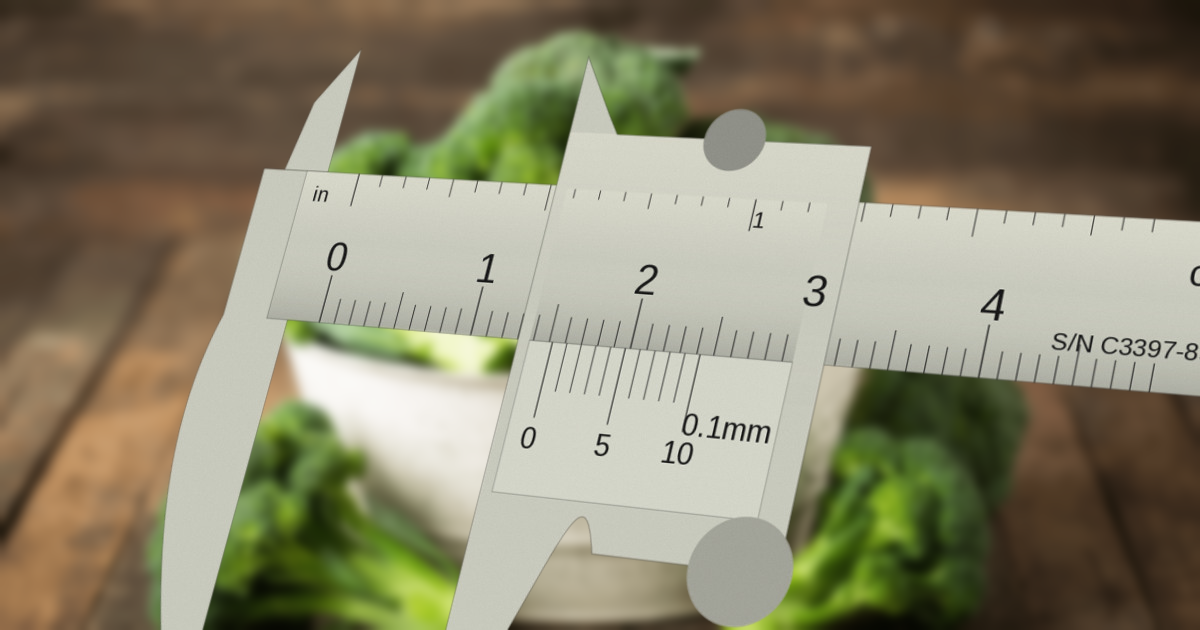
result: 15.2 mm
